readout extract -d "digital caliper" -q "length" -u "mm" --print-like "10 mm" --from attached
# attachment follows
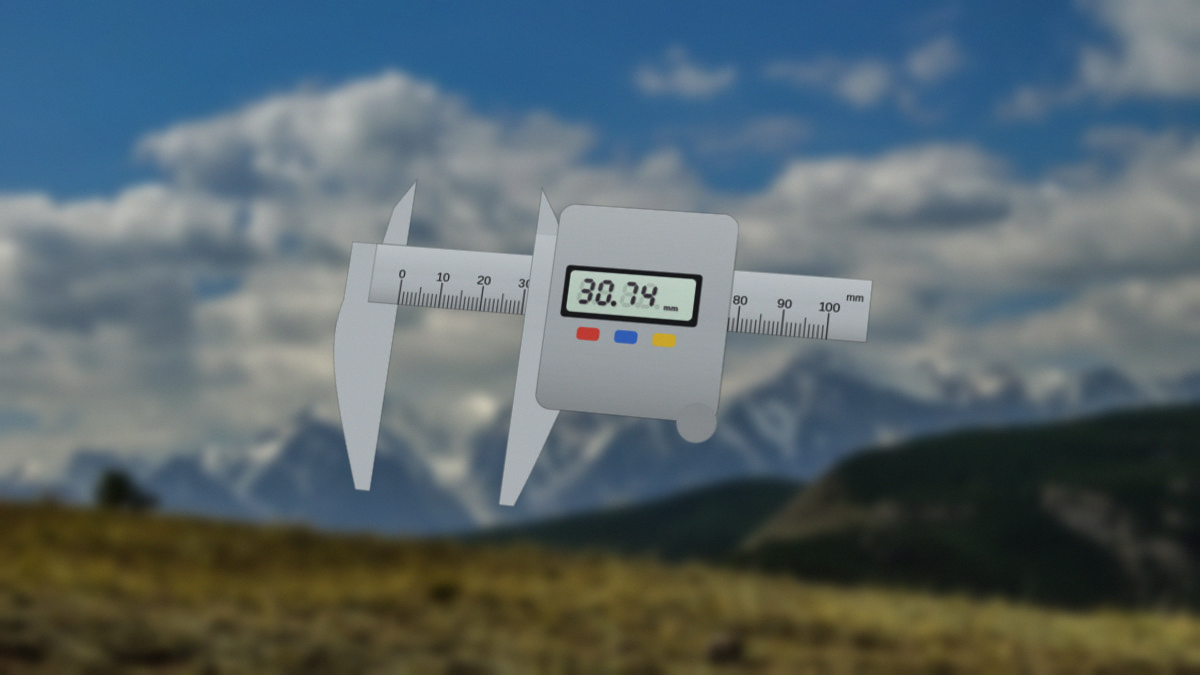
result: 30.74 mm
